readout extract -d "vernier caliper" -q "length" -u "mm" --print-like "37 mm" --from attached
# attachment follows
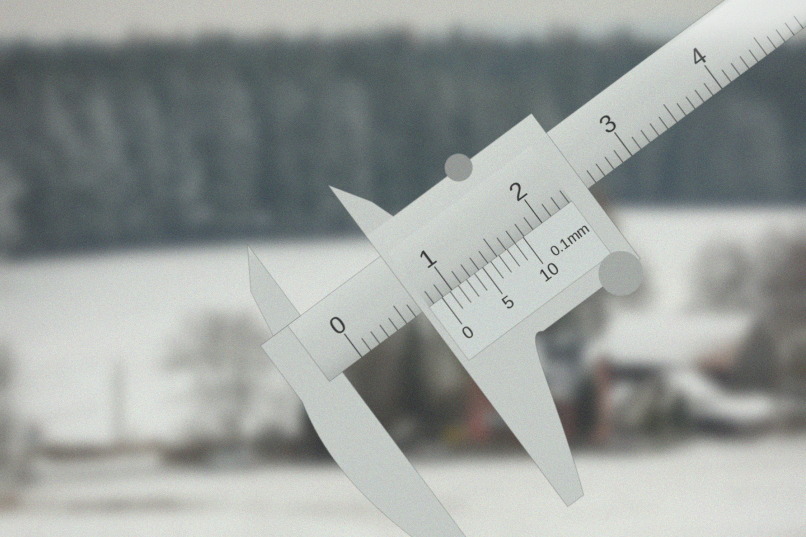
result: 8.9 mm
